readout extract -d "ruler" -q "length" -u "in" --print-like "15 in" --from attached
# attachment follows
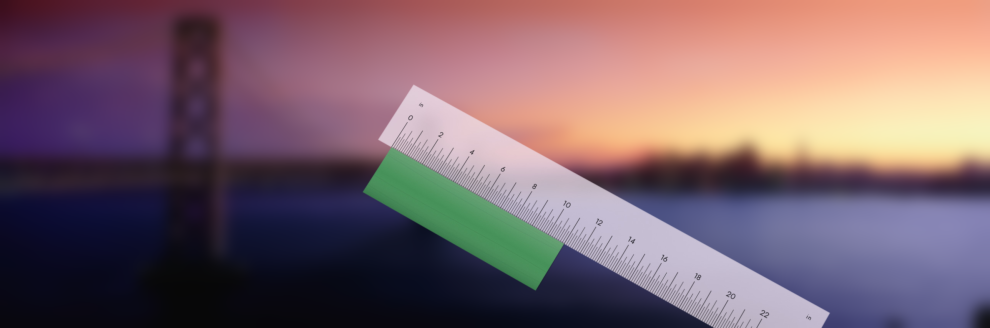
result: 11 in
